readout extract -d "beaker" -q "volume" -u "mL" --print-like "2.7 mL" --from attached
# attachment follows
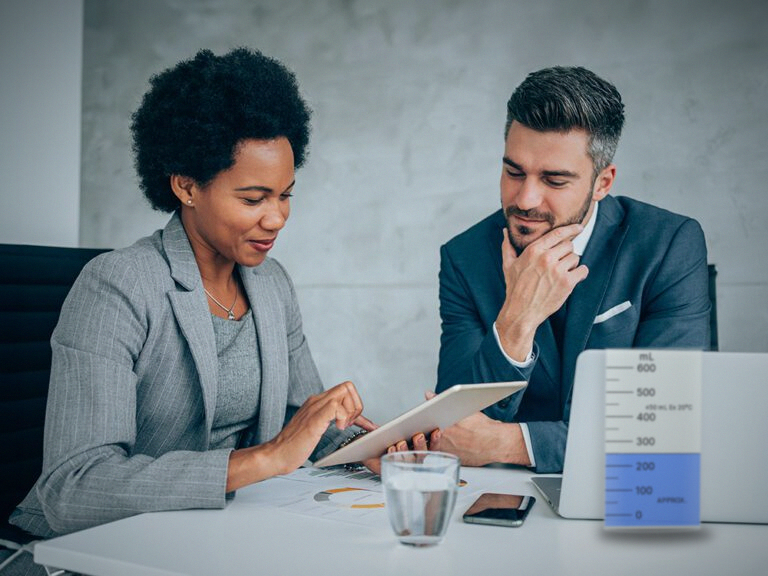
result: 250 mL
